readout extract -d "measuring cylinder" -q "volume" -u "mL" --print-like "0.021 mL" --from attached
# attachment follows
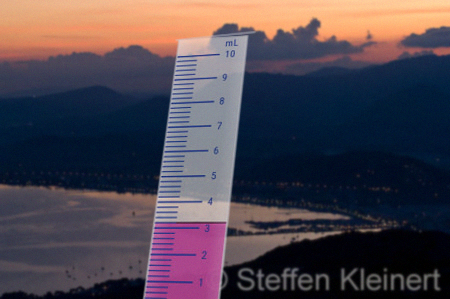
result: 3.2 mL
